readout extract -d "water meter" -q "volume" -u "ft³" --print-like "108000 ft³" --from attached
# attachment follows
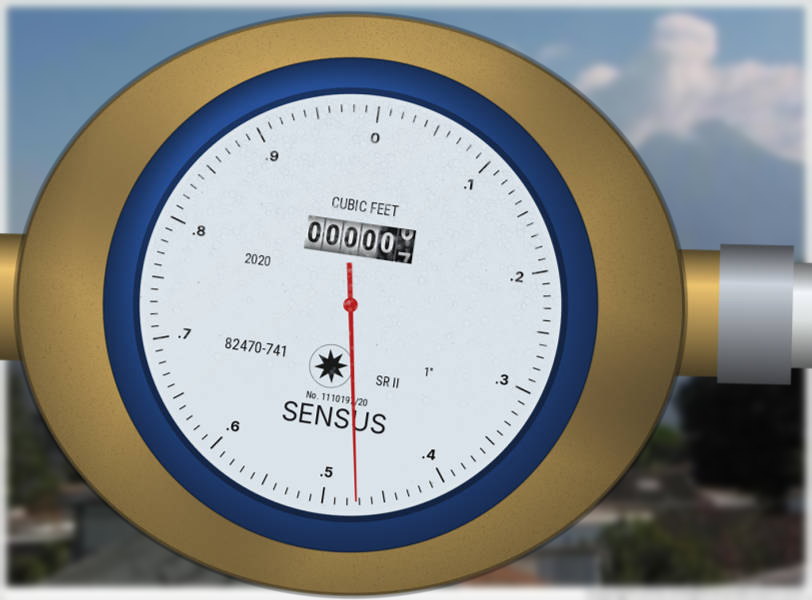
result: 6.47 ft³
